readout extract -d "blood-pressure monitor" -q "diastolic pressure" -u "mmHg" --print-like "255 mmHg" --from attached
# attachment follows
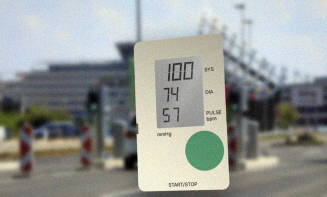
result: 74 mmHg
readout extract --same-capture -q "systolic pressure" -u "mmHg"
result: 100 mmHg
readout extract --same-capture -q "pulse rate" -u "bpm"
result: 57 bpm
